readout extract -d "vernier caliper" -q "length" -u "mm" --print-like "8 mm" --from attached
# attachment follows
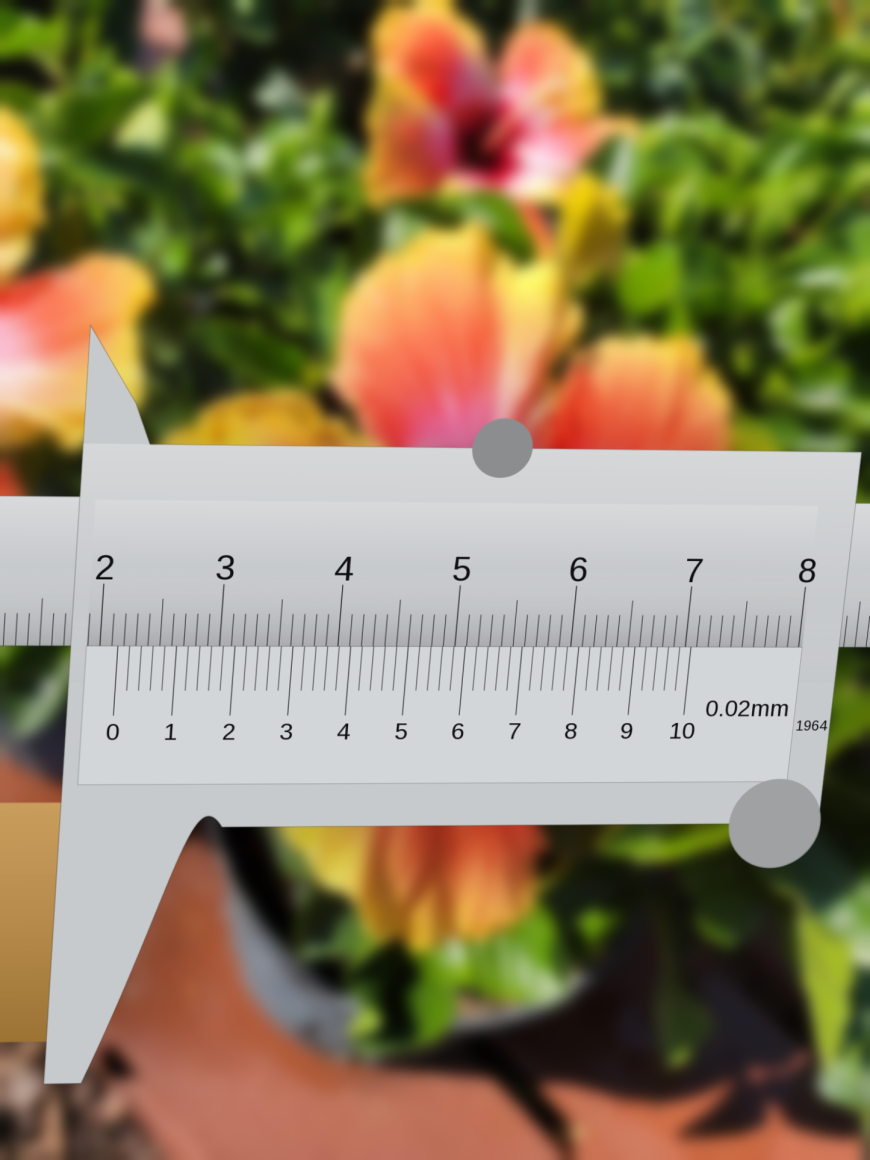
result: 21.5 mm
